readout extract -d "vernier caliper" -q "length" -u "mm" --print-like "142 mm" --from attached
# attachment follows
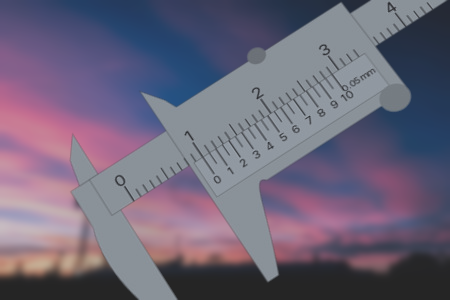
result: 10.0 mm
